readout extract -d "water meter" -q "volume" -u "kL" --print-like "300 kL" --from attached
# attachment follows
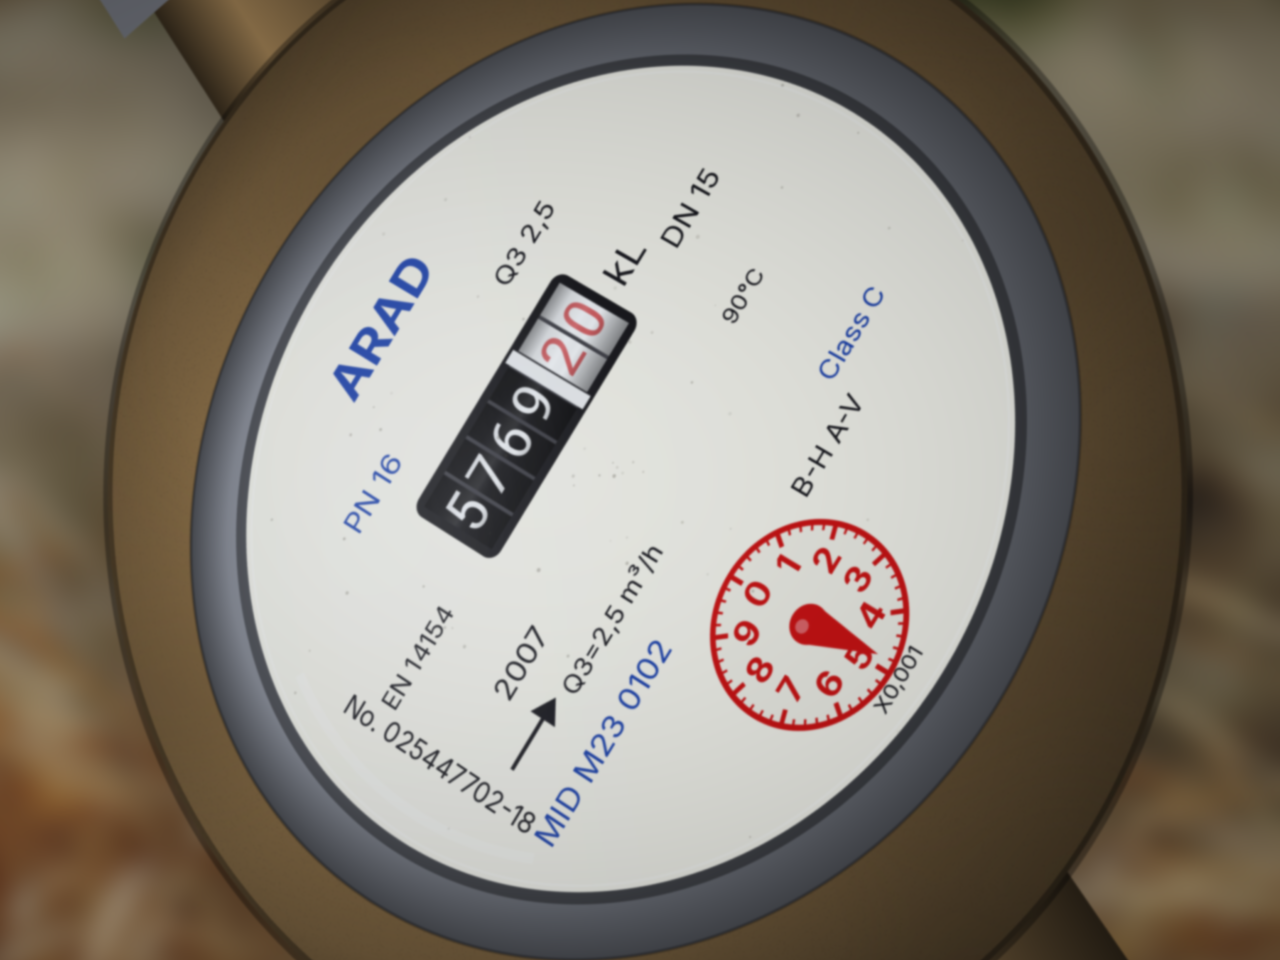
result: 5769.204 kL
